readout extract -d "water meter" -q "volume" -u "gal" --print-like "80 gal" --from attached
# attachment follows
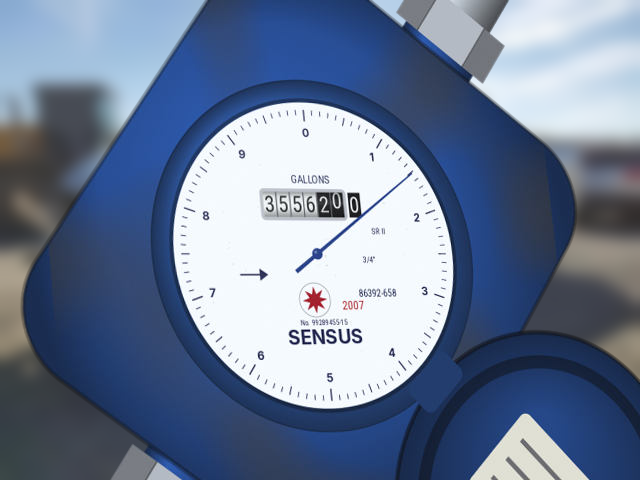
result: 3556201.5 gal
